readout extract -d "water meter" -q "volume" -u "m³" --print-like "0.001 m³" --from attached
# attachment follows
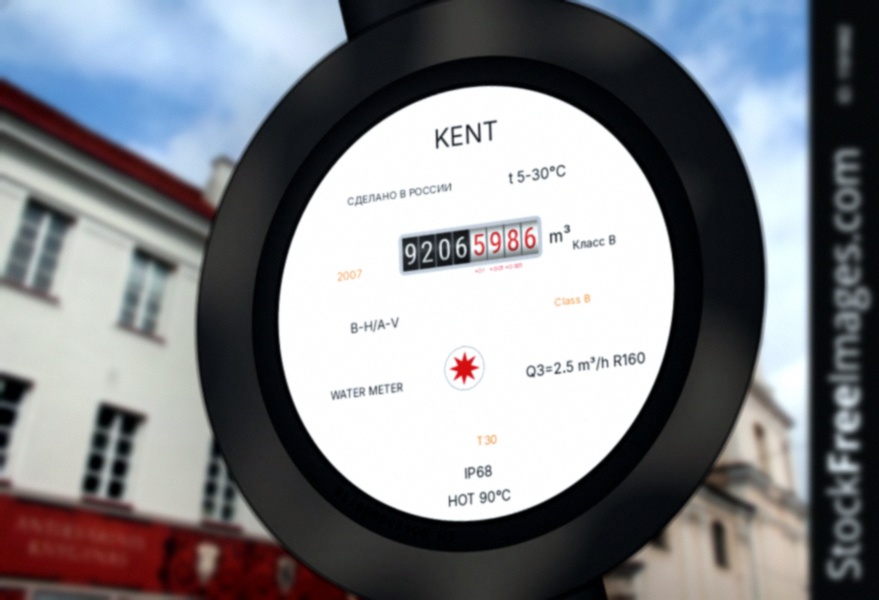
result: 9206.5986 m³
